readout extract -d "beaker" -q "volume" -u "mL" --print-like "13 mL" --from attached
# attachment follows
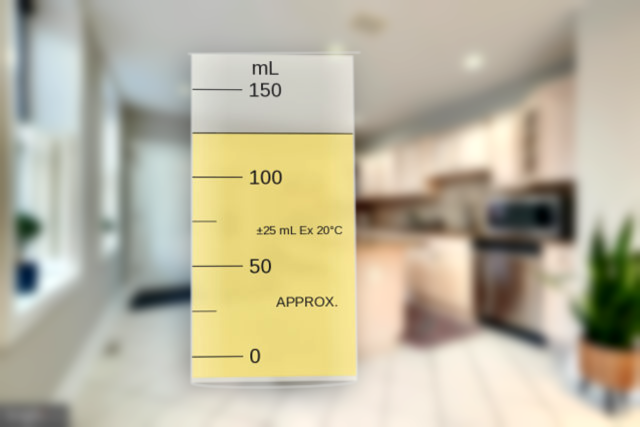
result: 125 mL
